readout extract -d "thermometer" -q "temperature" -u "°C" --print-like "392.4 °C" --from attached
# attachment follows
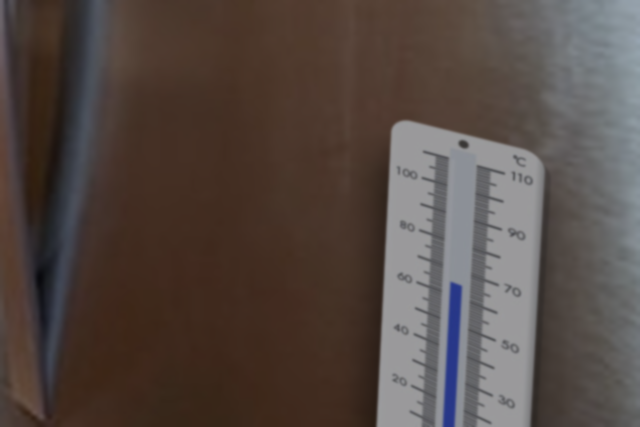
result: 65 °C
